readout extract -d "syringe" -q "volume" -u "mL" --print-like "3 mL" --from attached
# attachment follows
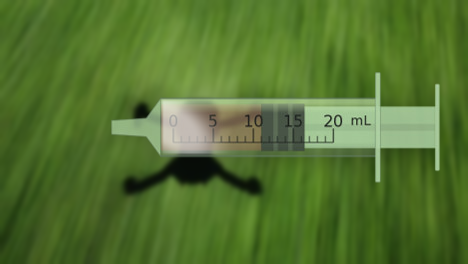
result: 11 mL
